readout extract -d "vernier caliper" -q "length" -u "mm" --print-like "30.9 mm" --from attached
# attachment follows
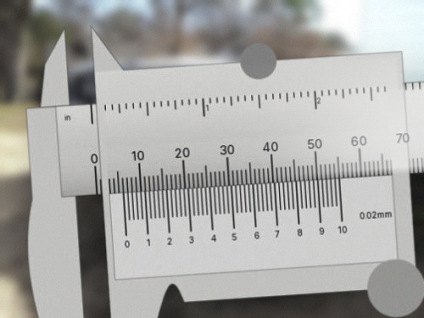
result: 6.0 mm
